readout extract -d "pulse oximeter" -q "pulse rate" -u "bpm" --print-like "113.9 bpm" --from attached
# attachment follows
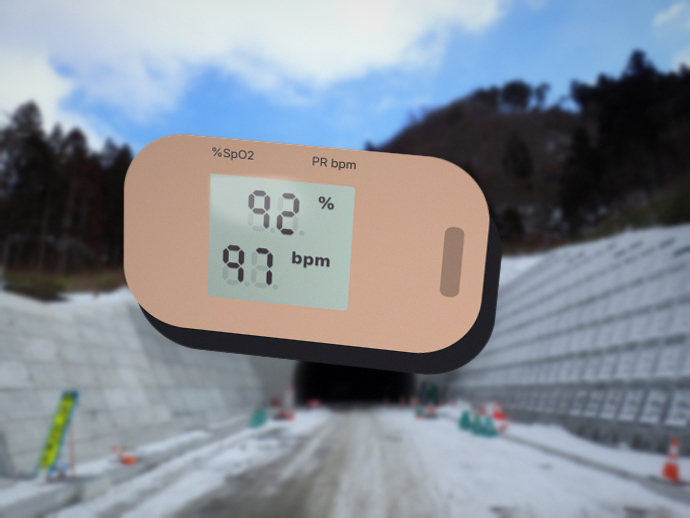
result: 97 bpm
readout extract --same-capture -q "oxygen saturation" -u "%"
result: 92 %
